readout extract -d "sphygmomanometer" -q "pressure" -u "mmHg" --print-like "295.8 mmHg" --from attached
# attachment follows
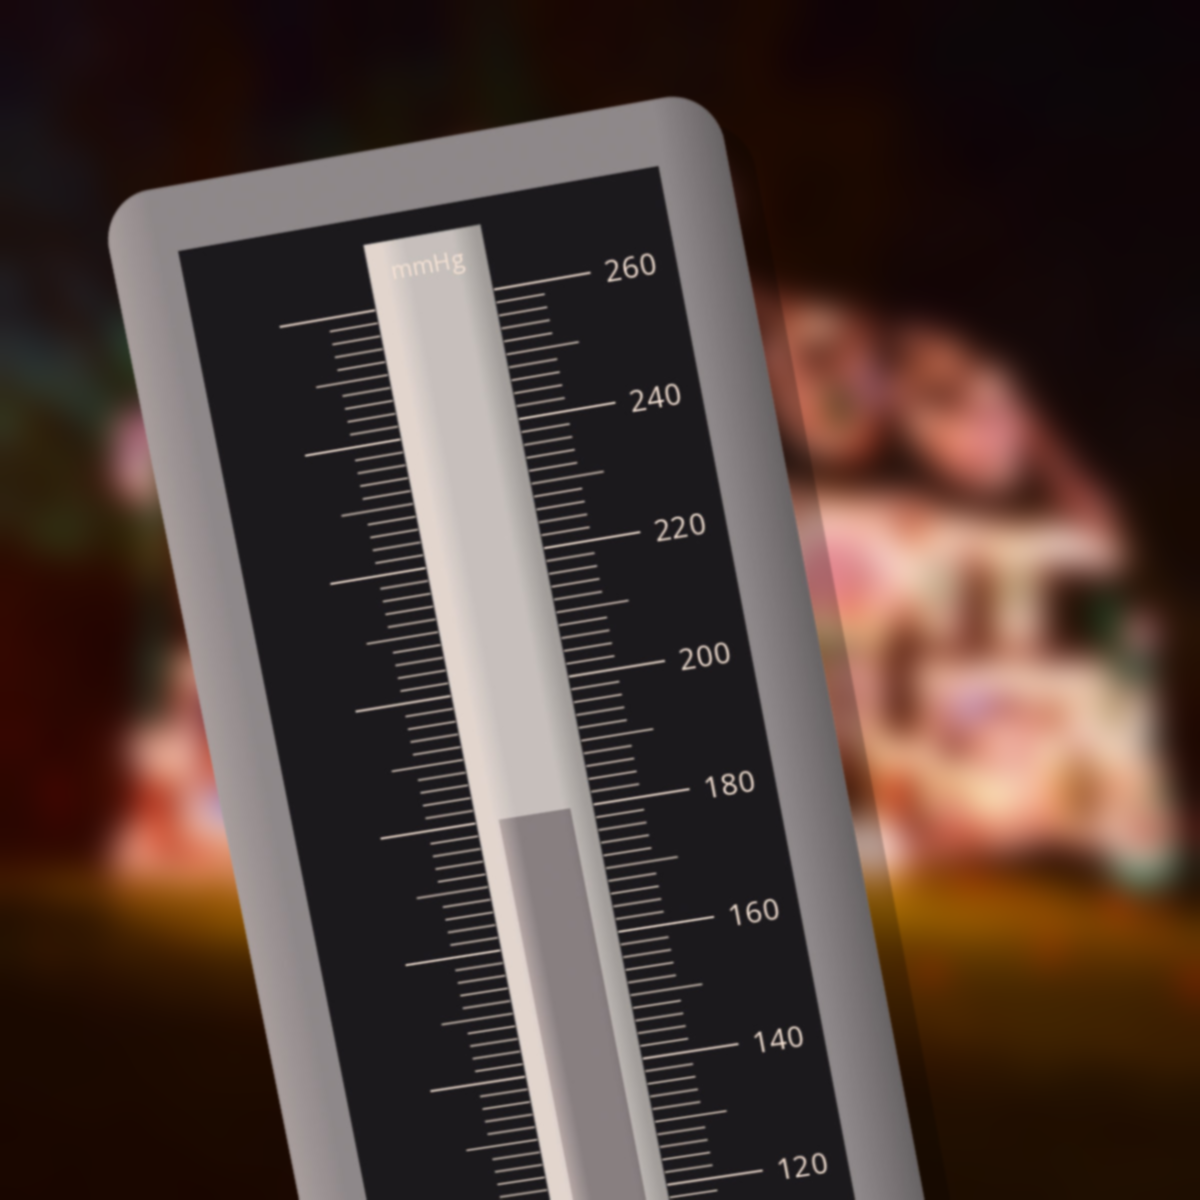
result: 180 mmHg
